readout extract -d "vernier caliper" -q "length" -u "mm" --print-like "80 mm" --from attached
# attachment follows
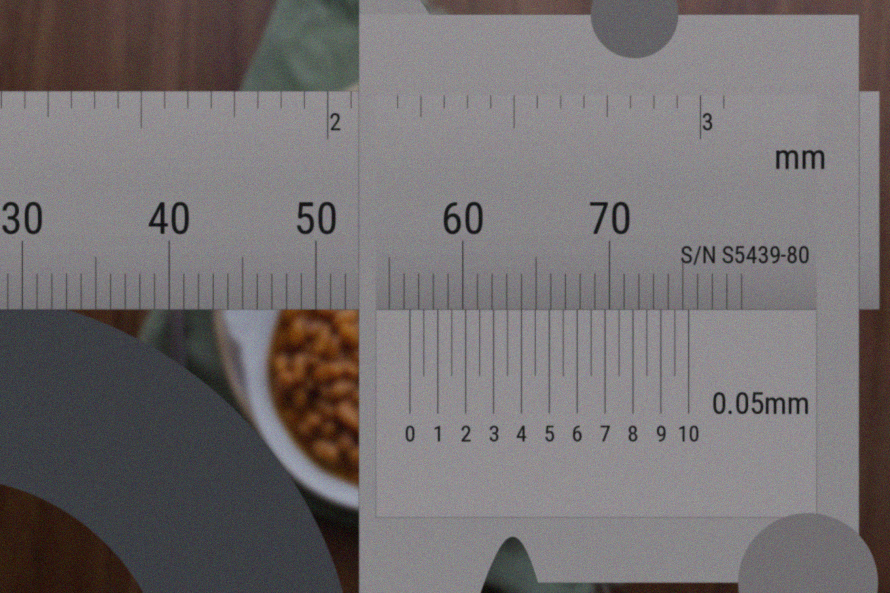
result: 56.4 mm
